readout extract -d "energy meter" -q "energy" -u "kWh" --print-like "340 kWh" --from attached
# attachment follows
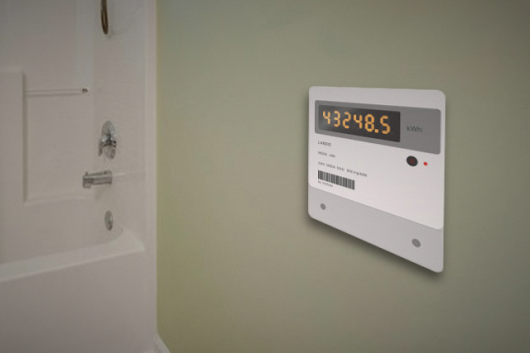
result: 43248.5 kWh
